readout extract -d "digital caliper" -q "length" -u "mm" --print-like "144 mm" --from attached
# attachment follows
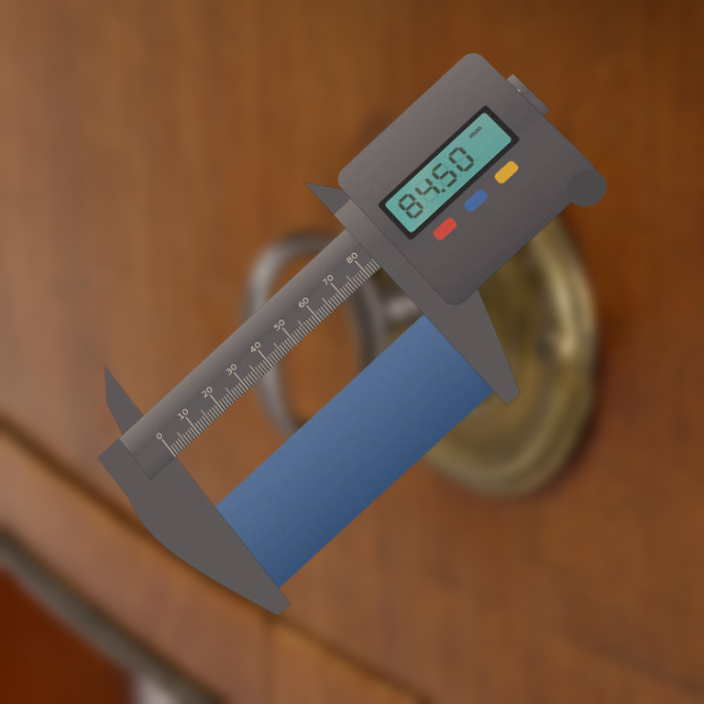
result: 84.50 mm
